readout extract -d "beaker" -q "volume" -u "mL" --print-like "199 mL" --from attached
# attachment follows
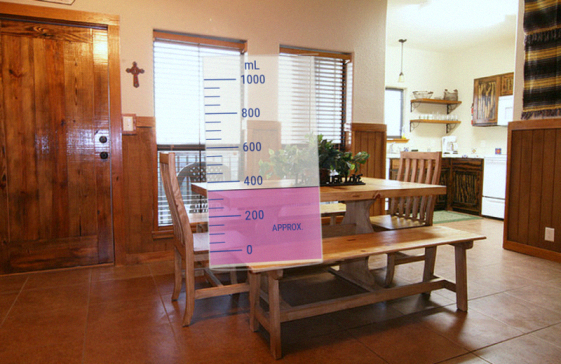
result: 350 mL
